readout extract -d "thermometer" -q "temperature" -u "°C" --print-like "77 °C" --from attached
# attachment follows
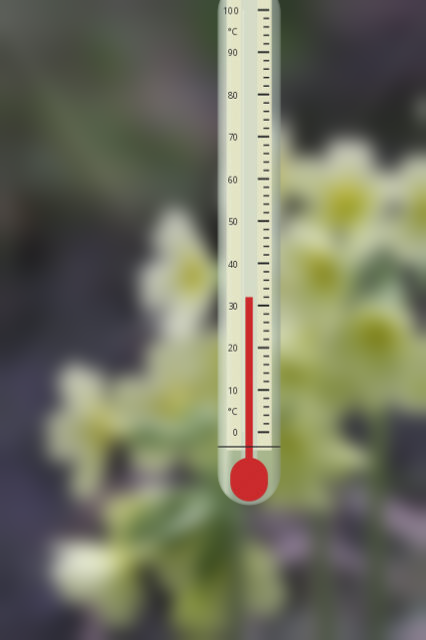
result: 32 °C
